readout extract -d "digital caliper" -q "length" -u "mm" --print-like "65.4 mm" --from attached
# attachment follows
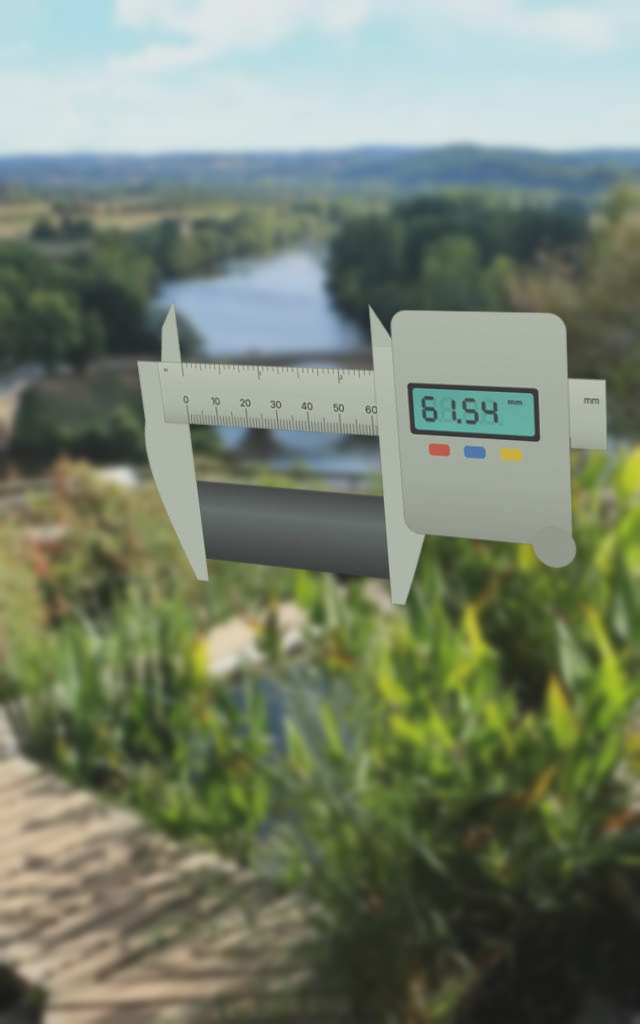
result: 61.54 mm
